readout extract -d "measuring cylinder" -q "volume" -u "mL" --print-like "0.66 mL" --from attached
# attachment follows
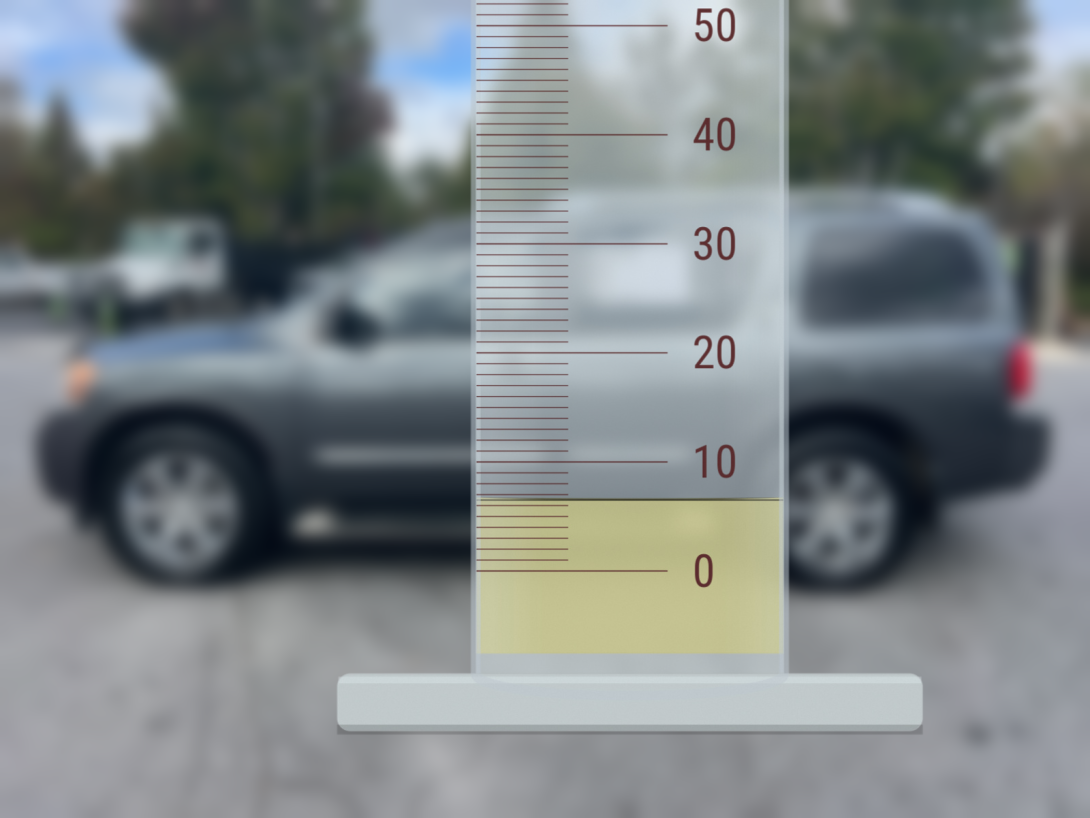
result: 6.5 mL
